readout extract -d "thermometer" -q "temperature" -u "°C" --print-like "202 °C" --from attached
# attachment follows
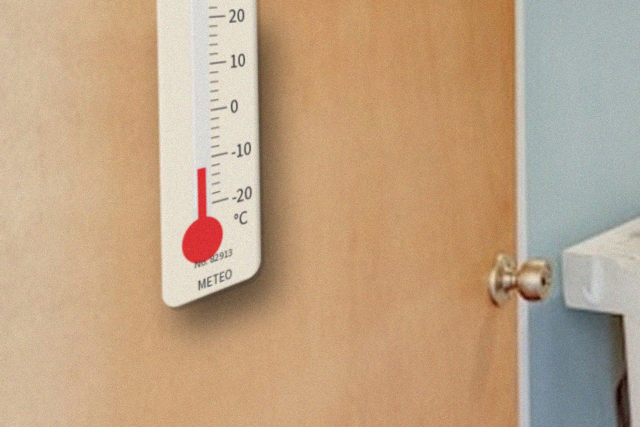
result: -12 °C
